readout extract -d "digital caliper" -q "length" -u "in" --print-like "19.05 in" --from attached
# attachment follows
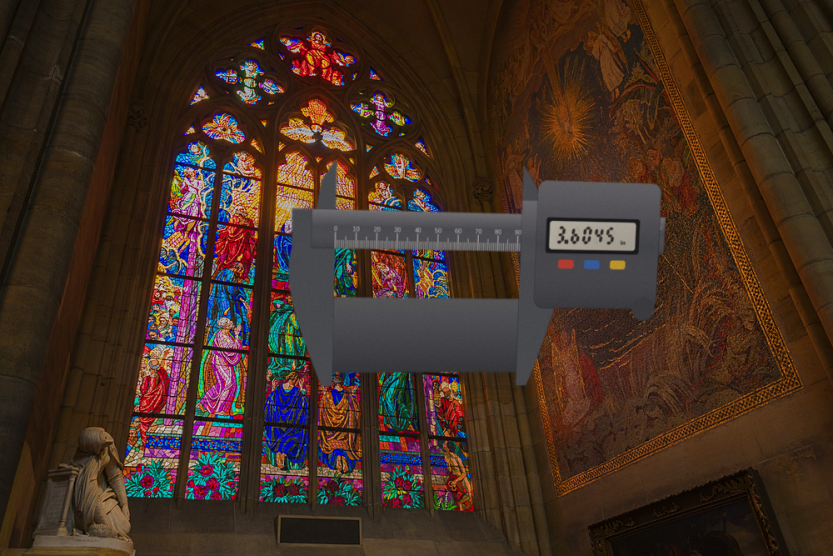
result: 3.6045 in
